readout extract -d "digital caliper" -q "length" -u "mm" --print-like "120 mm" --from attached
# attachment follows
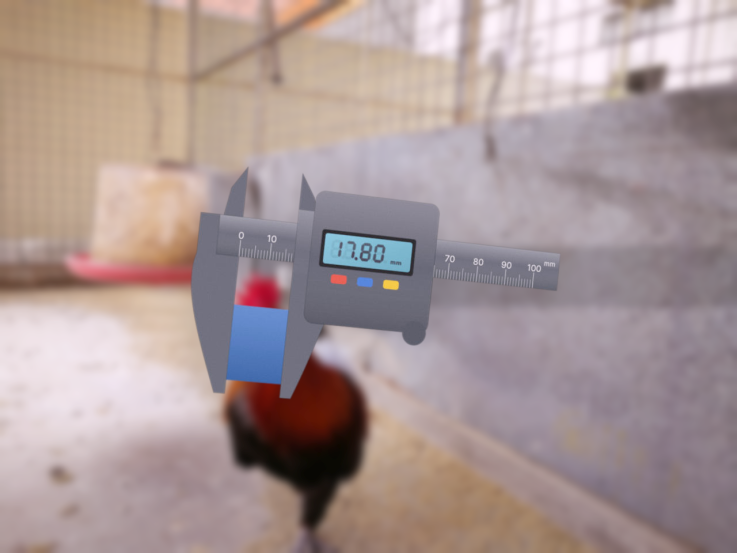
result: 17.80 mm
